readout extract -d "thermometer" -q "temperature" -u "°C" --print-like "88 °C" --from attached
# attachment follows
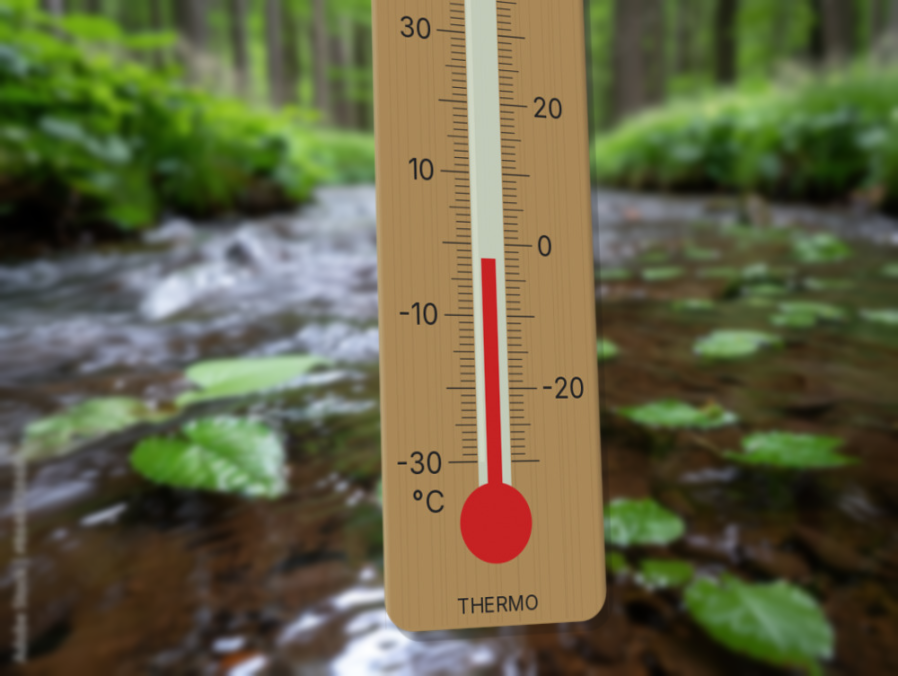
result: -2 °C
